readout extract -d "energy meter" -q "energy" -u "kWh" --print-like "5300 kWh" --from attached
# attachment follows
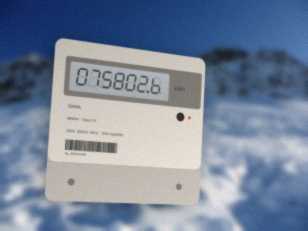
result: 75802.6 kWh
